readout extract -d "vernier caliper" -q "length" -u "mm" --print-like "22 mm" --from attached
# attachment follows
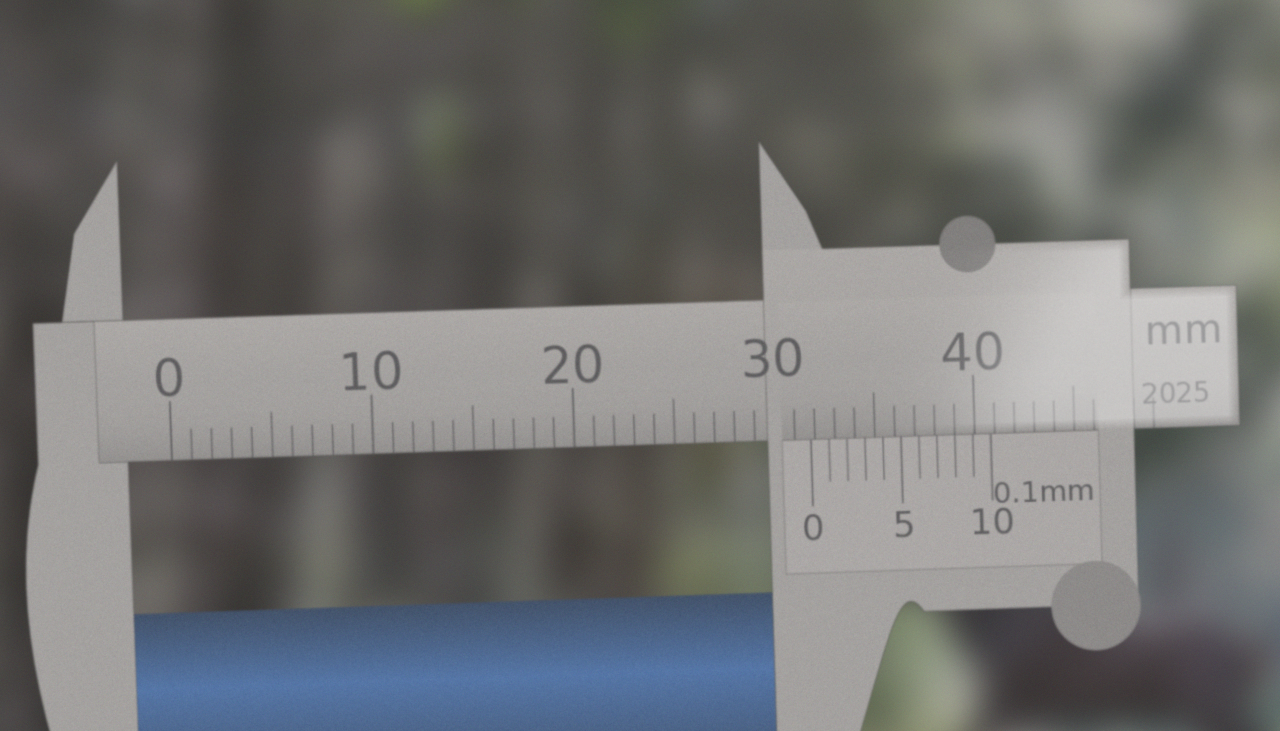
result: 31.8 mm
